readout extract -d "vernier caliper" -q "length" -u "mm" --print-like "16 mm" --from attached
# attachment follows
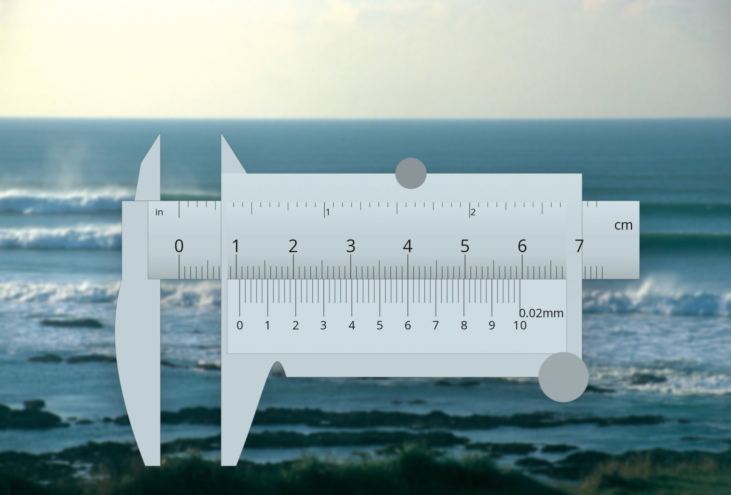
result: 10.6 mm
